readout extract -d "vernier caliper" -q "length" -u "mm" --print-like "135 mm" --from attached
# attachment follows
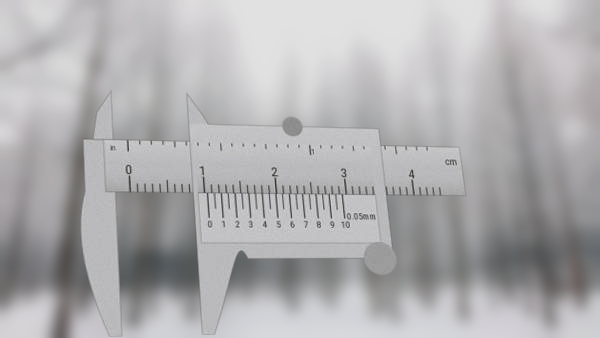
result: 10.4 mm
